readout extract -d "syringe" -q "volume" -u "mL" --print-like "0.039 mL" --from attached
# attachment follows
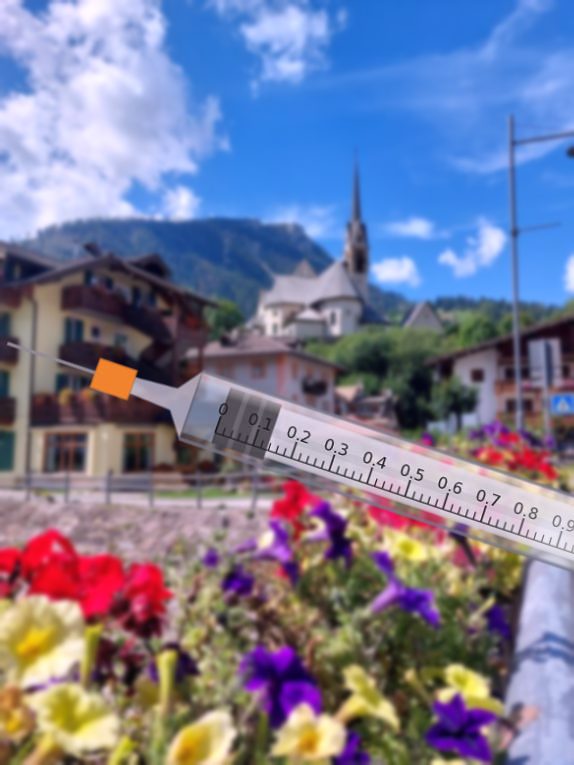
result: 0 mL
